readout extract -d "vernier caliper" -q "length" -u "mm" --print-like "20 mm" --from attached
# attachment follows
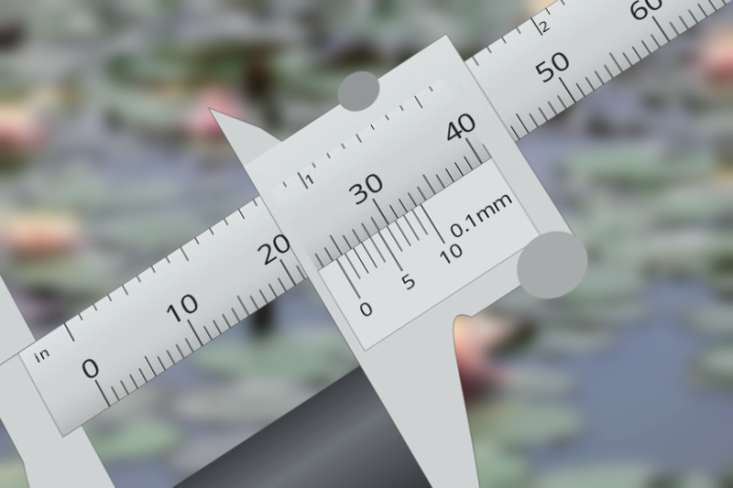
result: 24.4 mm
